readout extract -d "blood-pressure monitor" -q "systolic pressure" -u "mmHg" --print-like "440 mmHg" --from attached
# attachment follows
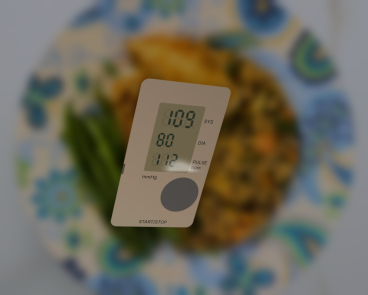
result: 109 mmHg
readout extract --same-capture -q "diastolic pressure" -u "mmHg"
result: 80 mmHg
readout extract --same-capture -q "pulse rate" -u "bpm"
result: 112 bpm
